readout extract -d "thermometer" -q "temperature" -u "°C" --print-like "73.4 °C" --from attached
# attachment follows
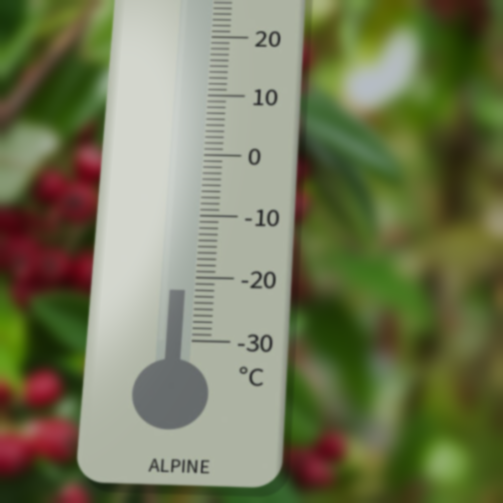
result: -22 °C
